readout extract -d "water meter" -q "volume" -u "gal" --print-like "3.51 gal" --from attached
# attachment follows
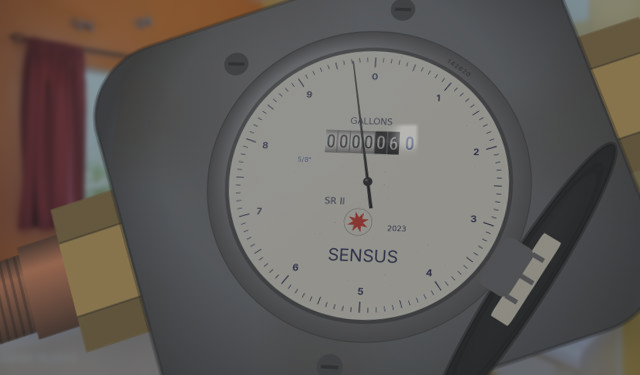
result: 59.7 gal
